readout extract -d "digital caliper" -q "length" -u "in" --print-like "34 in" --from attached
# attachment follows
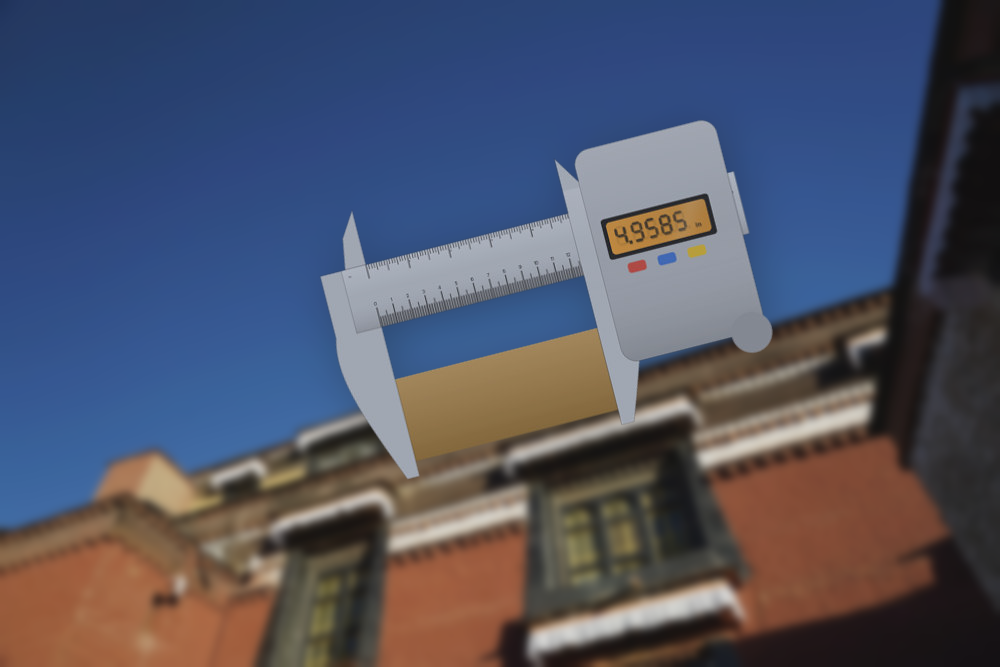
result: 4.9585 in
